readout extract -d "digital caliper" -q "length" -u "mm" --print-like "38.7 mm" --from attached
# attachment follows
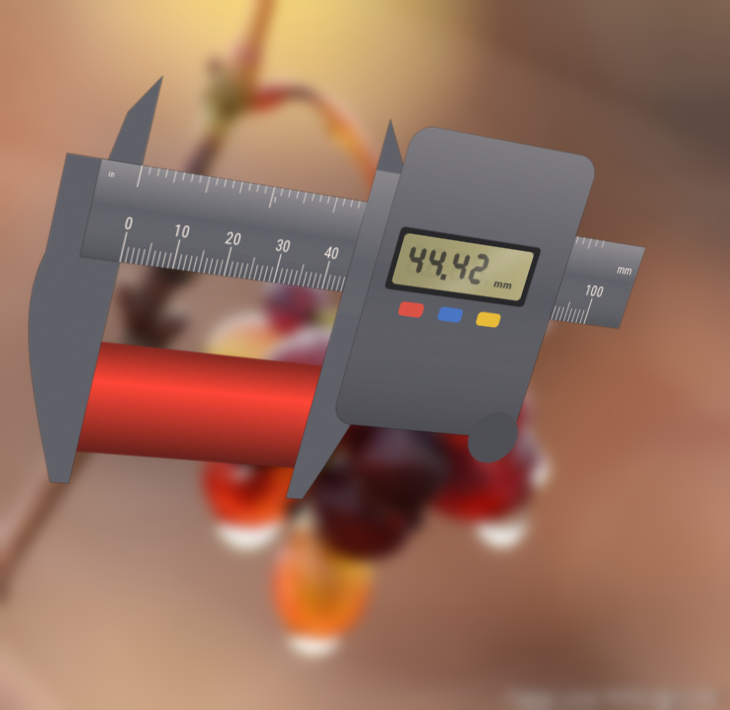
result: 44.42 mm
